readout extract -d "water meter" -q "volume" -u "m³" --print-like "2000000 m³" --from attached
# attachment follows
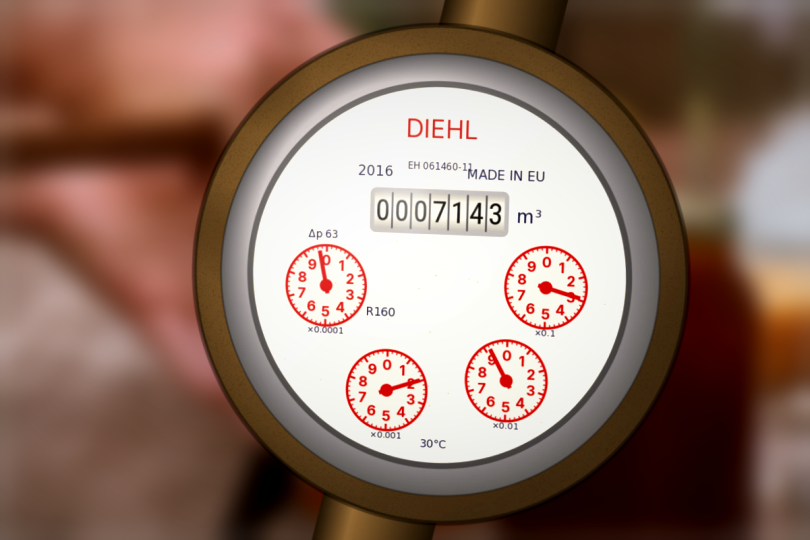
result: 7143.2919 m³
